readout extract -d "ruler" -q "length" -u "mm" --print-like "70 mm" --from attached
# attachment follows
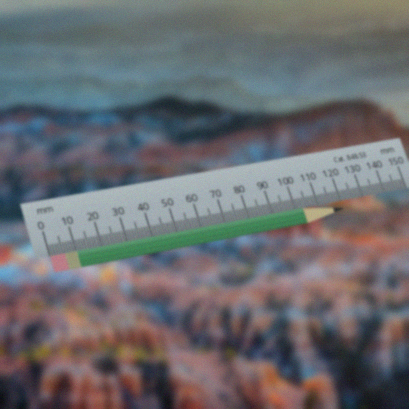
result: 120 mm
